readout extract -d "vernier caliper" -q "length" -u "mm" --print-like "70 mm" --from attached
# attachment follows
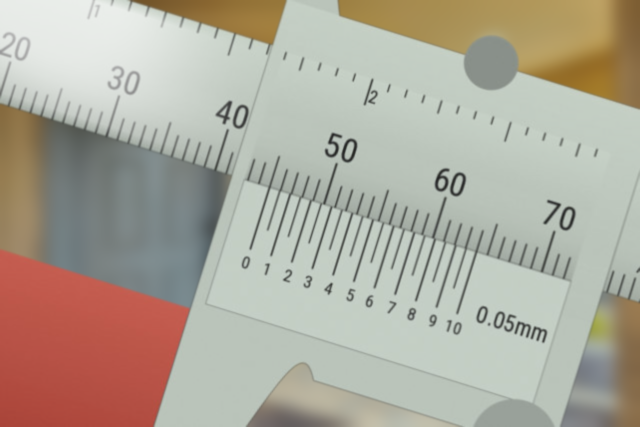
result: 45.0 mm
